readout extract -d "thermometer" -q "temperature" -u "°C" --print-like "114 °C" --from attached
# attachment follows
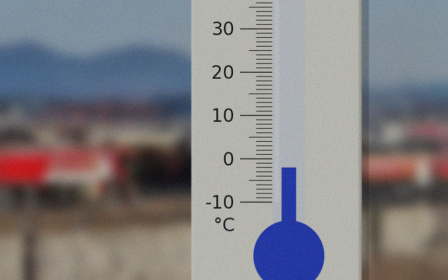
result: -2 °C
